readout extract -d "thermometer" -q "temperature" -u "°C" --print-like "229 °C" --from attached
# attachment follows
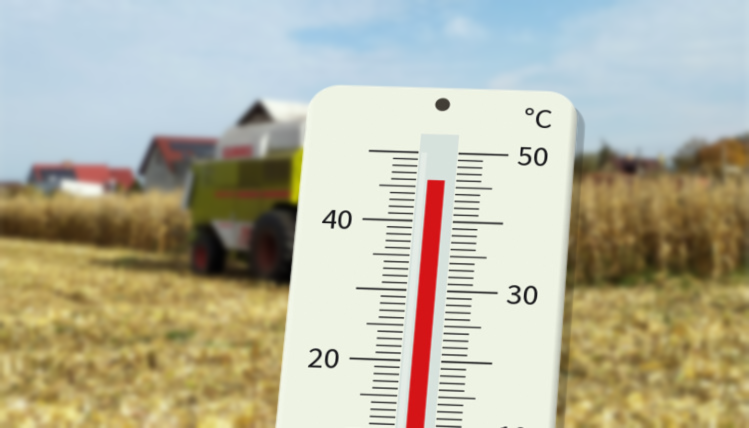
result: 46 °C
